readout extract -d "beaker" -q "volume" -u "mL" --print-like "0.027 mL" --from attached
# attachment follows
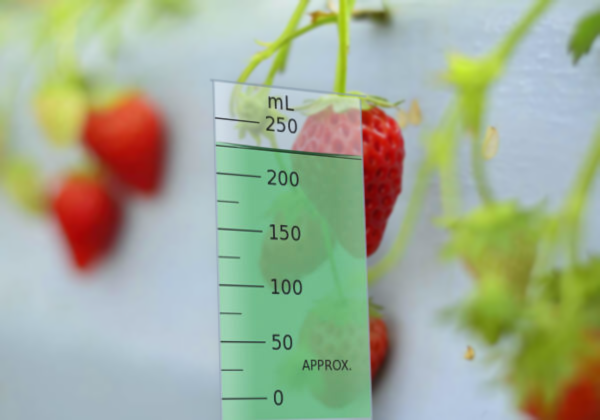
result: 225 mL
